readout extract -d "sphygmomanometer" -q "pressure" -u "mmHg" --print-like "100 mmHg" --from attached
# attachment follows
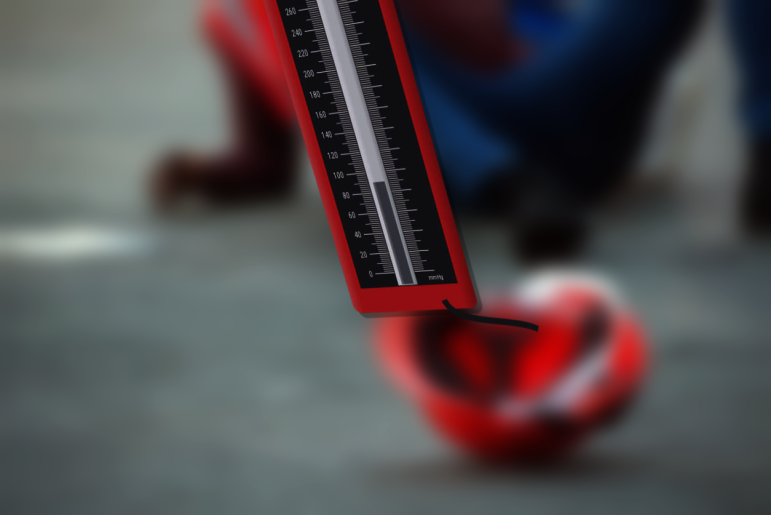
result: 90 mmHg
